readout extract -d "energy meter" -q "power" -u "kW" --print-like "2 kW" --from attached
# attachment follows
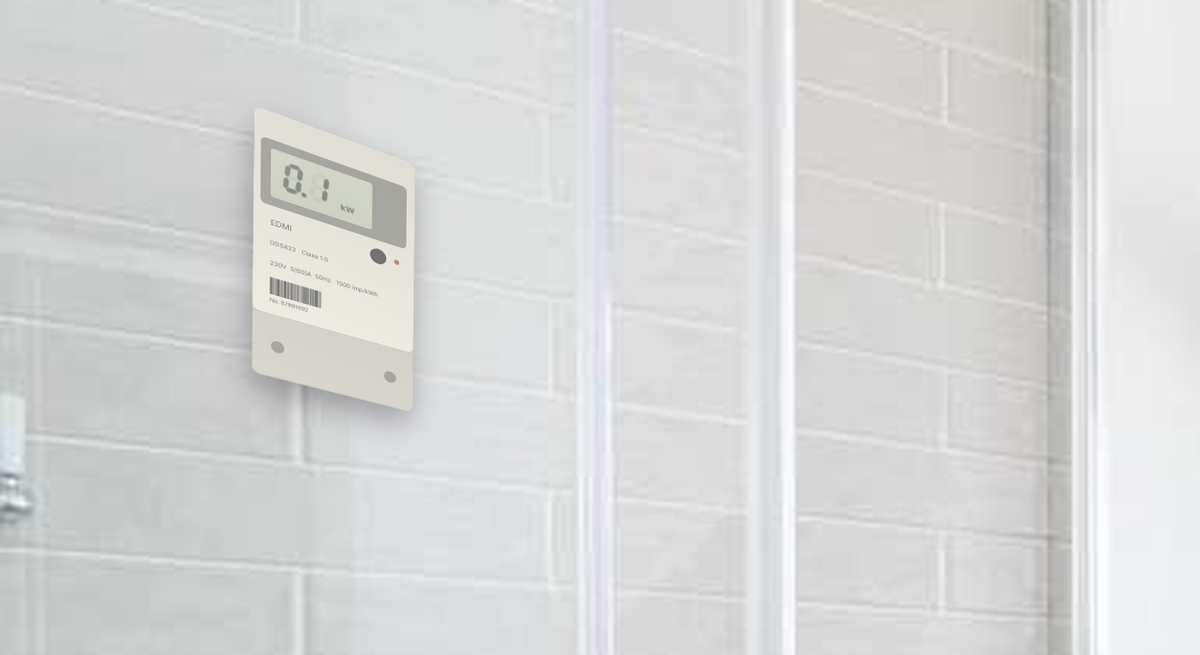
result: 0.1 kW
